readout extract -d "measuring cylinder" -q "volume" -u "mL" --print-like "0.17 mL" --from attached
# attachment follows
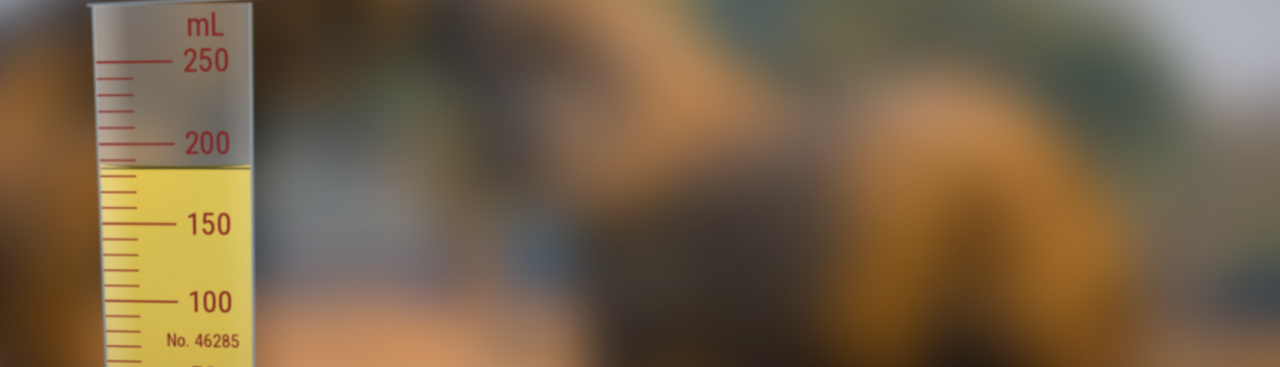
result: 185 mL
